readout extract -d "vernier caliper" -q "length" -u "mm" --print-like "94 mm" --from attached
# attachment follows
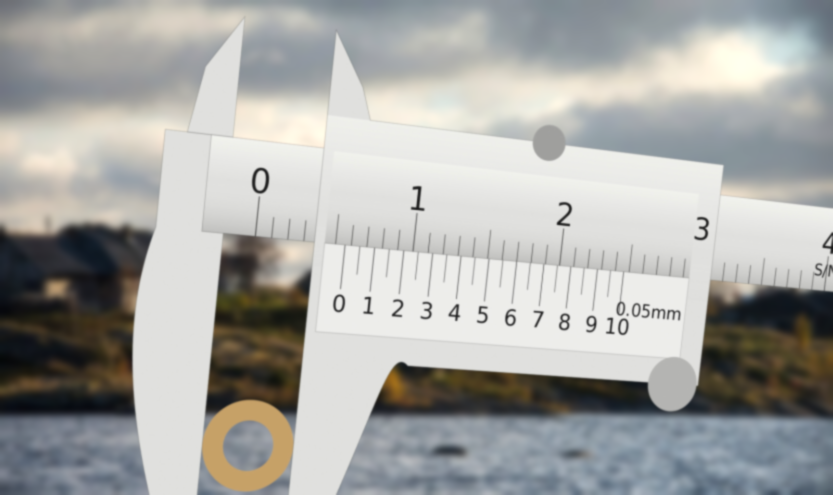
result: 5.6 mm
